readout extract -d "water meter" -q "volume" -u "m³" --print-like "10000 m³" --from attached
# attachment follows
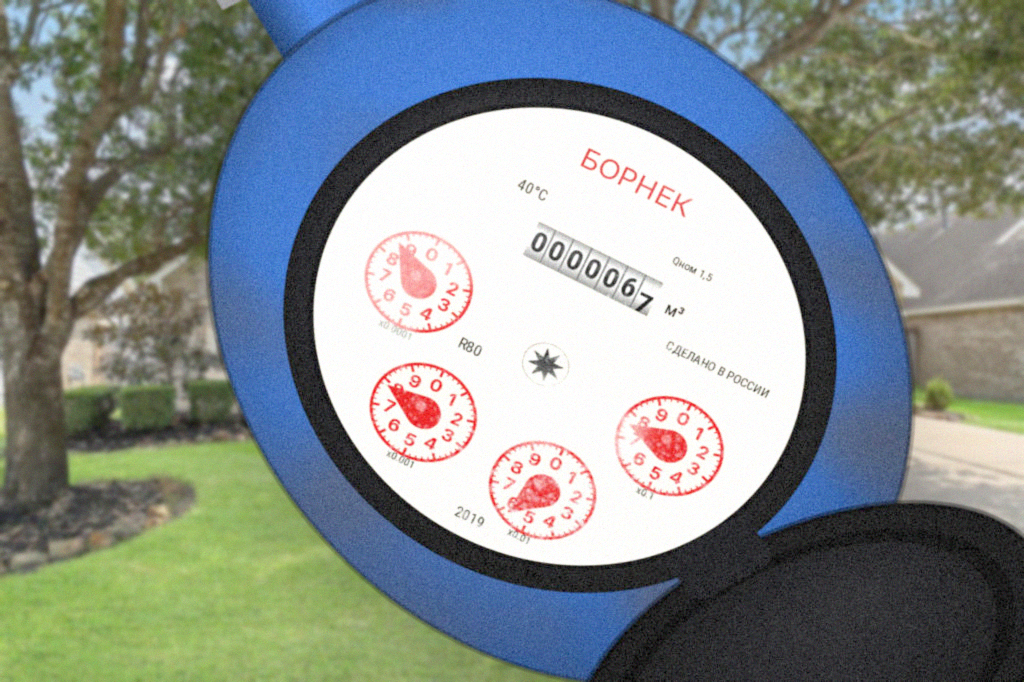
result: 66.7578 m³
